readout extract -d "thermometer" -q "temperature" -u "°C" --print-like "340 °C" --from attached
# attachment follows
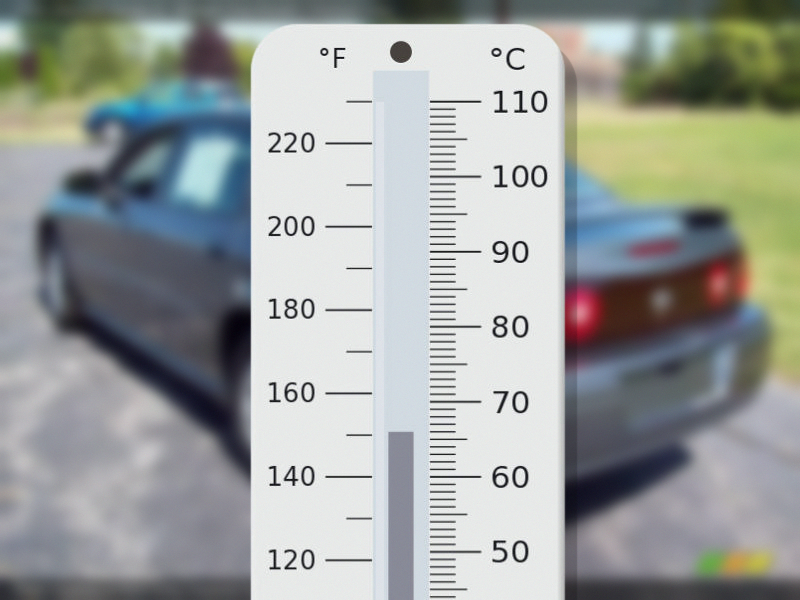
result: 66 °C
